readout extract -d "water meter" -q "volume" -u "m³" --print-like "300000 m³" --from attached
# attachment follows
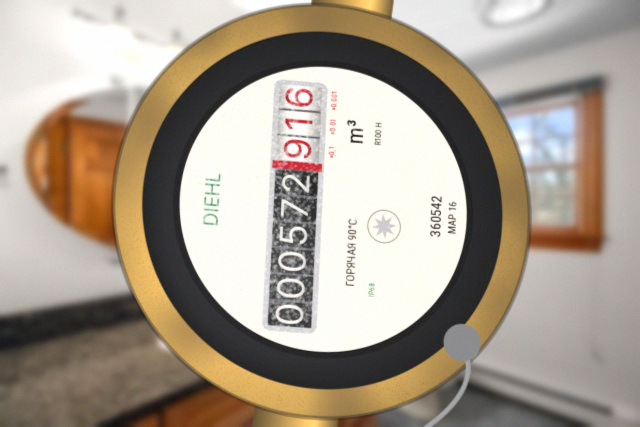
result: 572.916 m³
